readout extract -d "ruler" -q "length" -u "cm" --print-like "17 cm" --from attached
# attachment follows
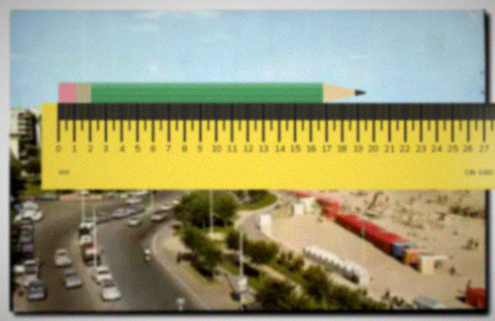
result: 19.5 cm
